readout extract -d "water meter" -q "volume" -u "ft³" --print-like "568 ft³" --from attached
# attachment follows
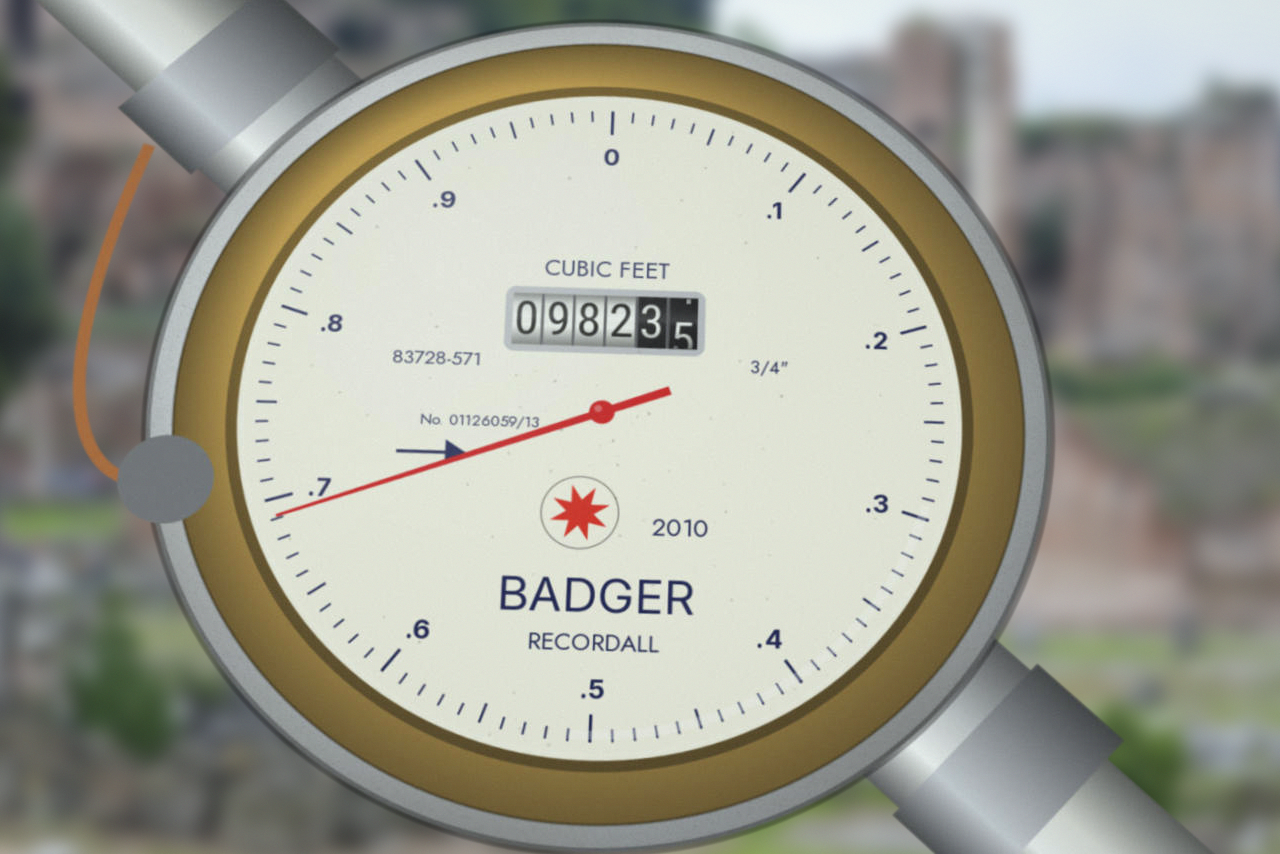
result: 98234.69 ft³
